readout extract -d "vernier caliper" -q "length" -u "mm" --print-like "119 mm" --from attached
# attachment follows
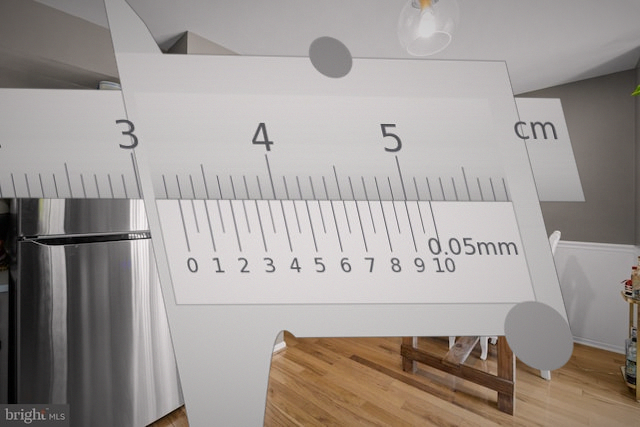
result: 32.8 mm
